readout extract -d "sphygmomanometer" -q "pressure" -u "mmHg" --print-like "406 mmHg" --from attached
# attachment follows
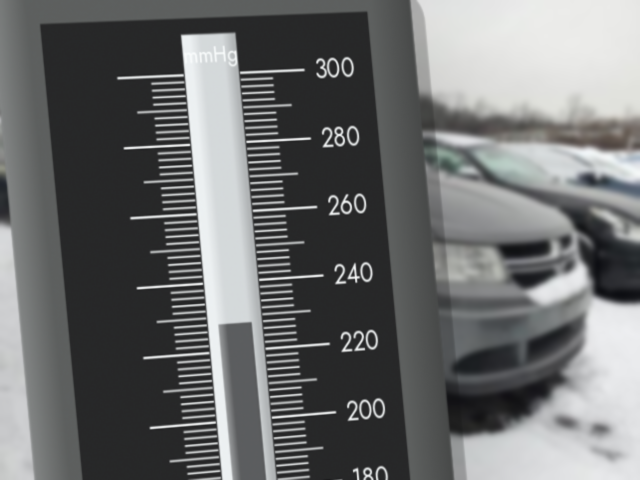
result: 228 mmHg
